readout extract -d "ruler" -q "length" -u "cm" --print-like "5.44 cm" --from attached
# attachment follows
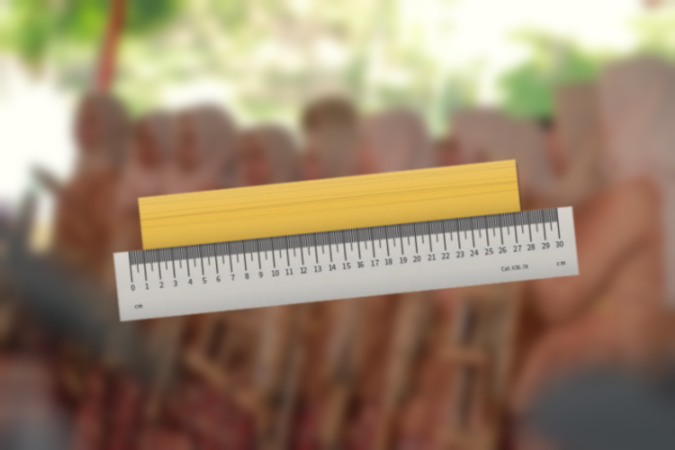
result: 26.5 cm
